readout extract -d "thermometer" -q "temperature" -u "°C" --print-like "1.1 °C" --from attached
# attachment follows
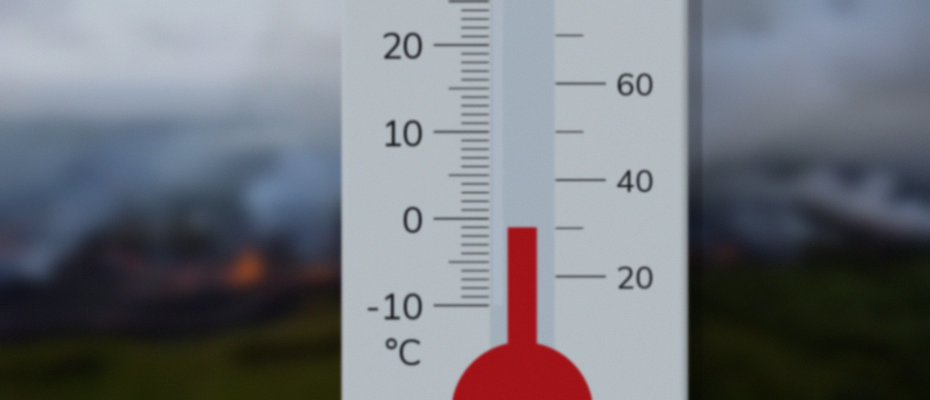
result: -1 °C
